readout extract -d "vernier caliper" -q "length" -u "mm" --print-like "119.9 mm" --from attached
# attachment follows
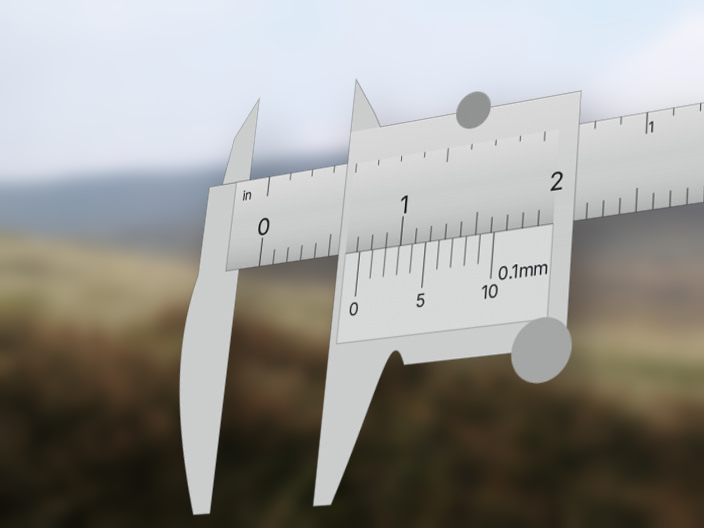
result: 7.2 mm
